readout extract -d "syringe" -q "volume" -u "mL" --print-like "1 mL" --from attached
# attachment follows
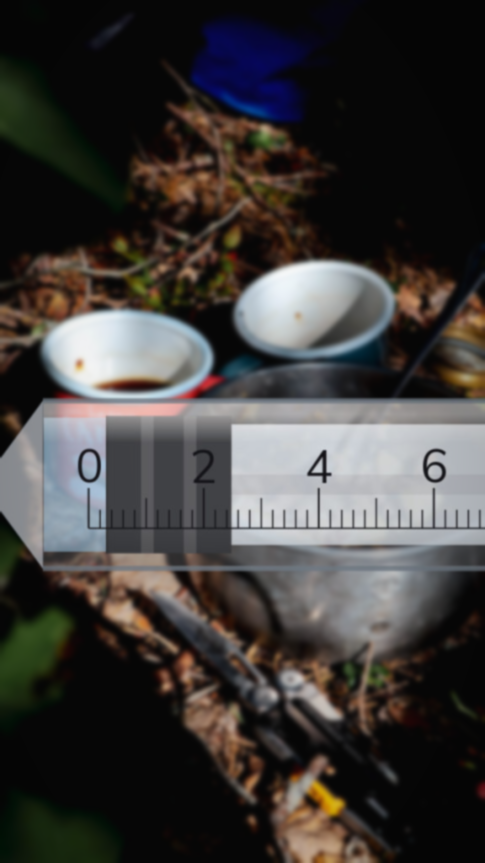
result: 0.3 mL
